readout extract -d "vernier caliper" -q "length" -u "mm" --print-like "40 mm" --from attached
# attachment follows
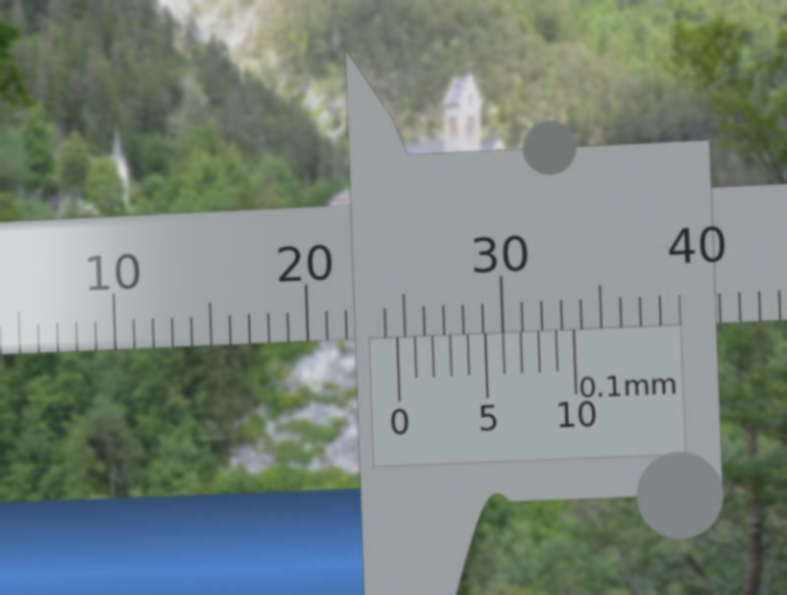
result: 24.6 mm
